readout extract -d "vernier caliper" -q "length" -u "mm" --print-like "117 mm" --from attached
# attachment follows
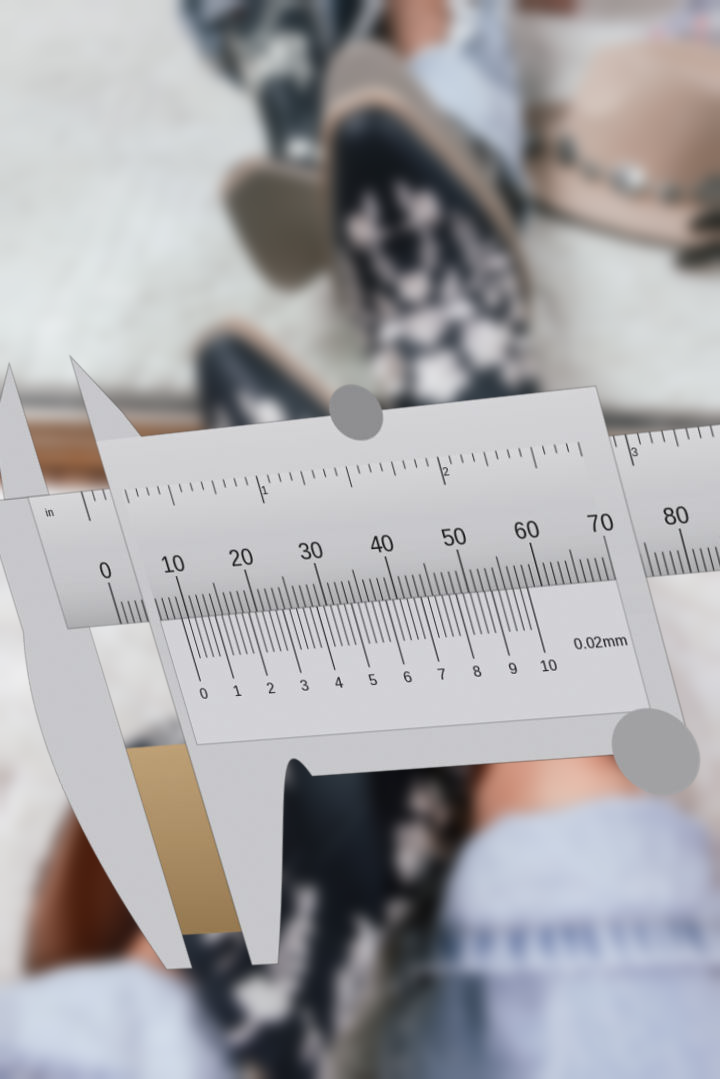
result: 9.0 mm
